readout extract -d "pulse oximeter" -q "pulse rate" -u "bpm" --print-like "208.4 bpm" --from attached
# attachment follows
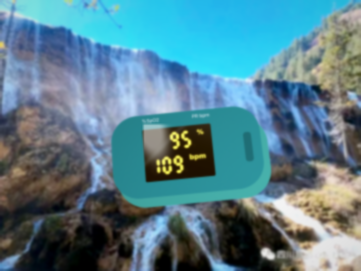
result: 109 bpm
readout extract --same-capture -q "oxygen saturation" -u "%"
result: 95 %
